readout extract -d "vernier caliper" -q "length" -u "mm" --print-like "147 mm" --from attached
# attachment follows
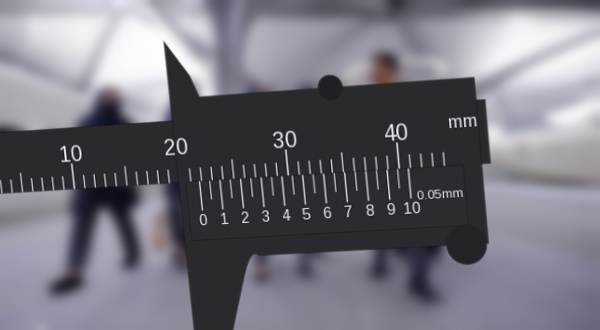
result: 21.8 mm
